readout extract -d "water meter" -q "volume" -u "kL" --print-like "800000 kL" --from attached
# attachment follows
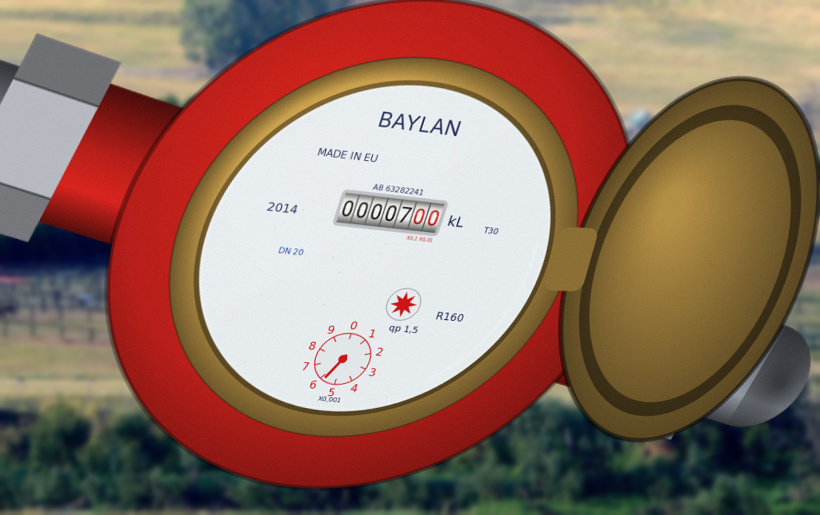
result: 7.005 kL
